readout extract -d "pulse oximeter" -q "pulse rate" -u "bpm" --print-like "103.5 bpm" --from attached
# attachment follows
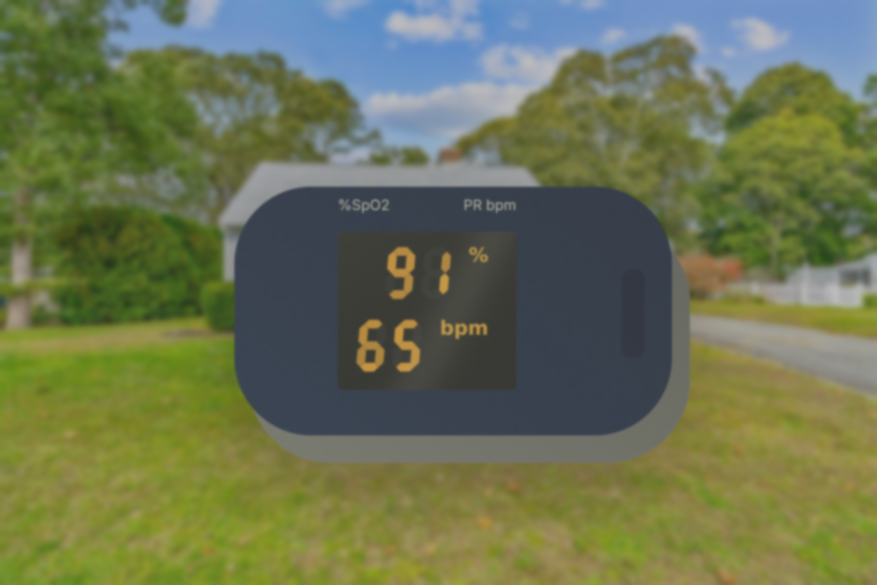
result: 65 bpm
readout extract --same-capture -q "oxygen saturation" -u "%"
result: 91 %
